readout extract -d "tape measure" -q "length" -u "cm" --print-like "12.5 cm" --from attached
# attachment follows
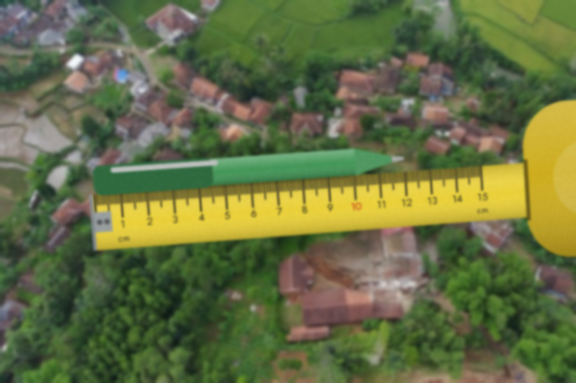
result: 12 cm
